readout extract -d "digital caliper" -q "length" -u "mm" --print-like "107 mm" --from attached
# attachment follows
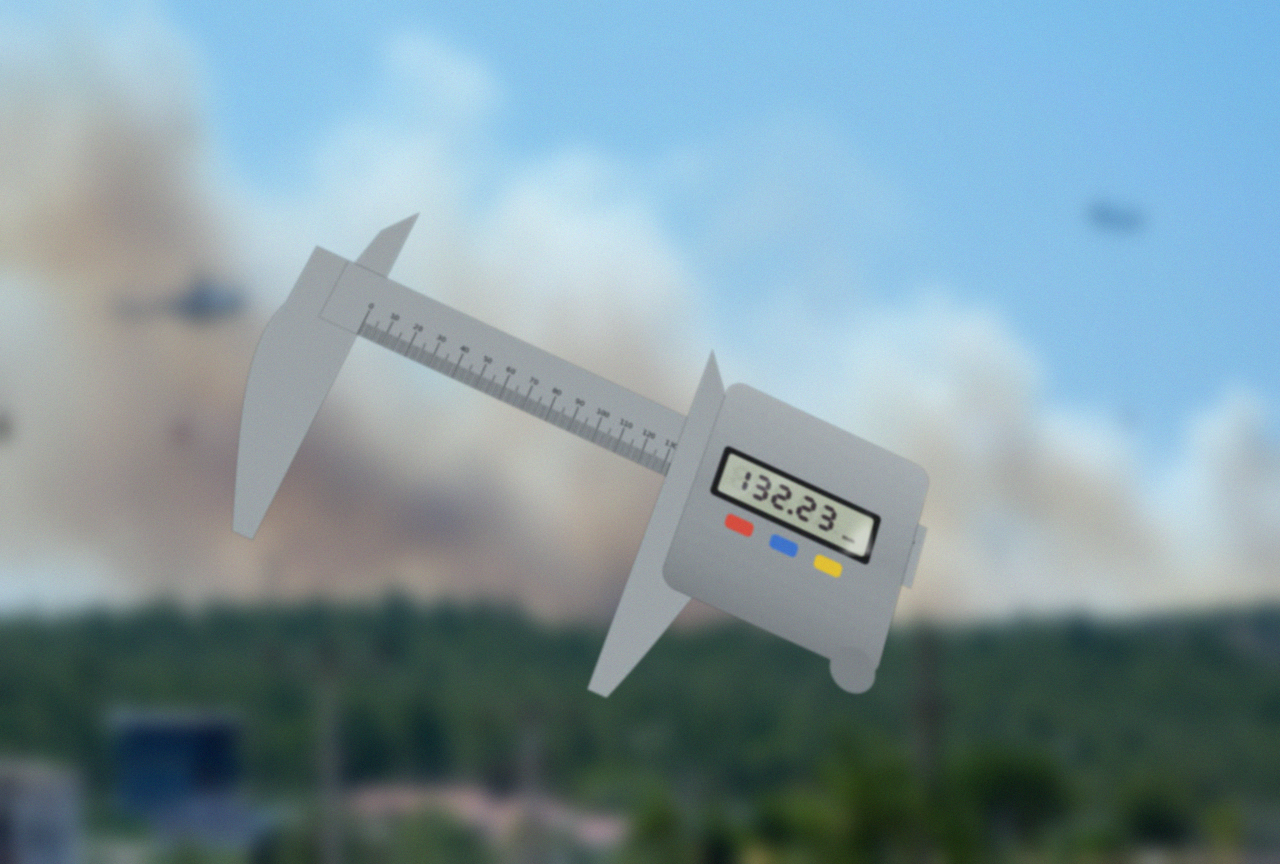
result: 132.23 mm
